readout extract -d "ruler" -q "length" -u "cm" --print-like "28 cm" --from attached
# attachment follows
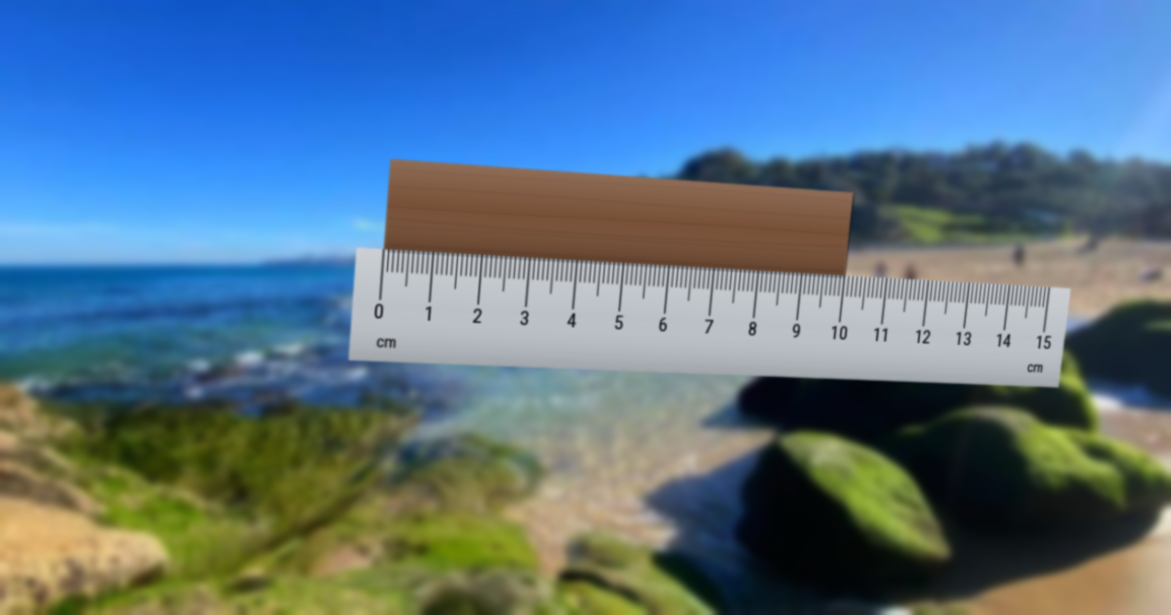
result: 10 cm
